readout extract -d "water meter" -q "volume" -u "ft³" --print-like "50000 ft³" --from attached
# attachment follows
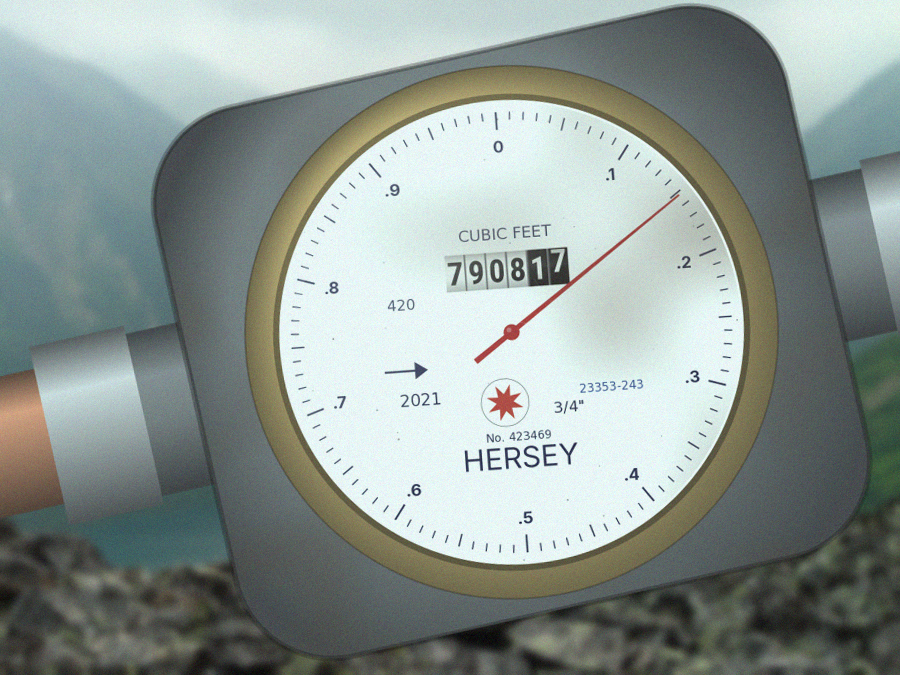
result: 790817.15 ft³
